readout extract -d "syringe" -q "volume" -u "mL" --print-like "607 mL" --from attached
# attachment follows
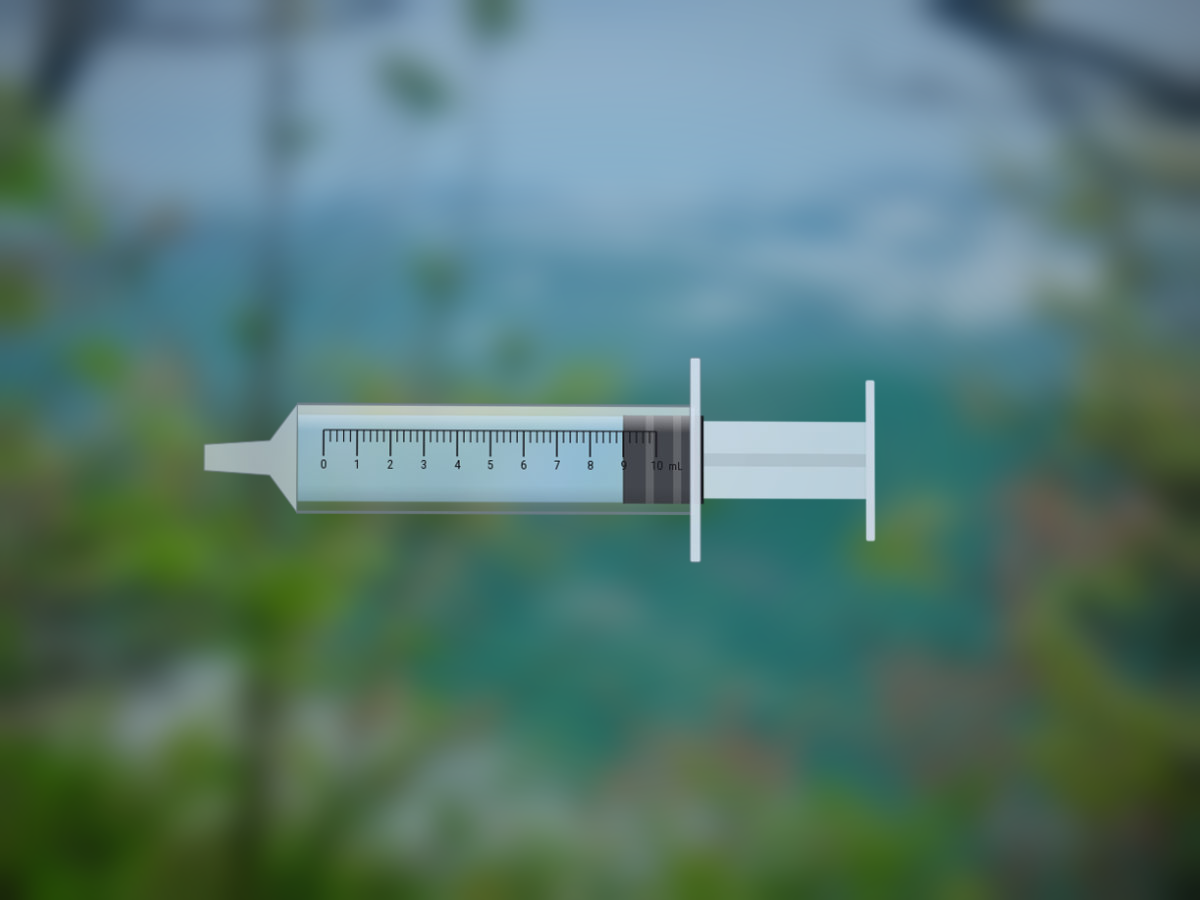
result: 9 mL
